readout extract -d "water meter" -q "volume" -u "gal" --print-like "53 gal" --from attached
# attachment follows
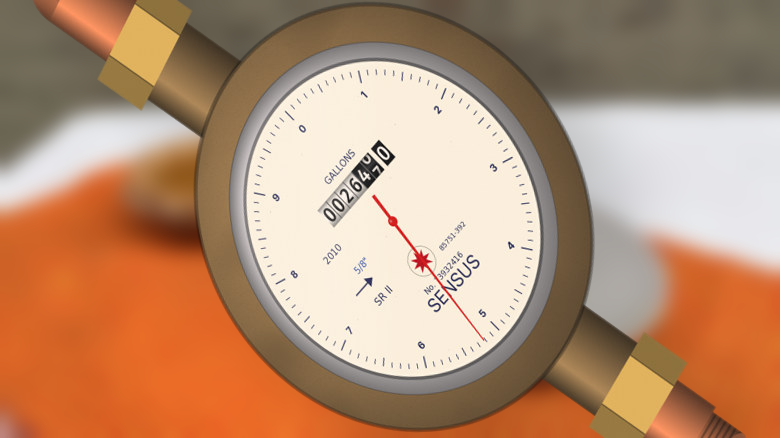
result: 26465.2 gal
